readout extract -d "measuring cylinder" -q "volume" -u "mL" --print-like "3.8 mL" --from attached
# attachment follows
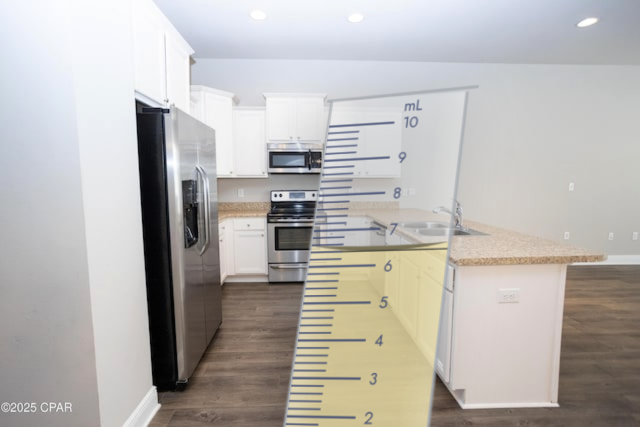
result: 6.4 mL
